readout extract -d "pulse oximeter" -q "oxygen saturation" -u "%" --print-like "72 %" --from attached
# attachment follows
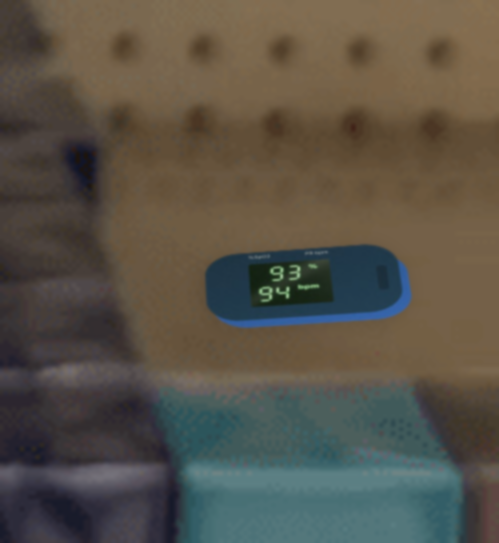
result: 93 %
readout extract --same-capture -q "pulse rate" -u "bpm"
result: 94 bpm
